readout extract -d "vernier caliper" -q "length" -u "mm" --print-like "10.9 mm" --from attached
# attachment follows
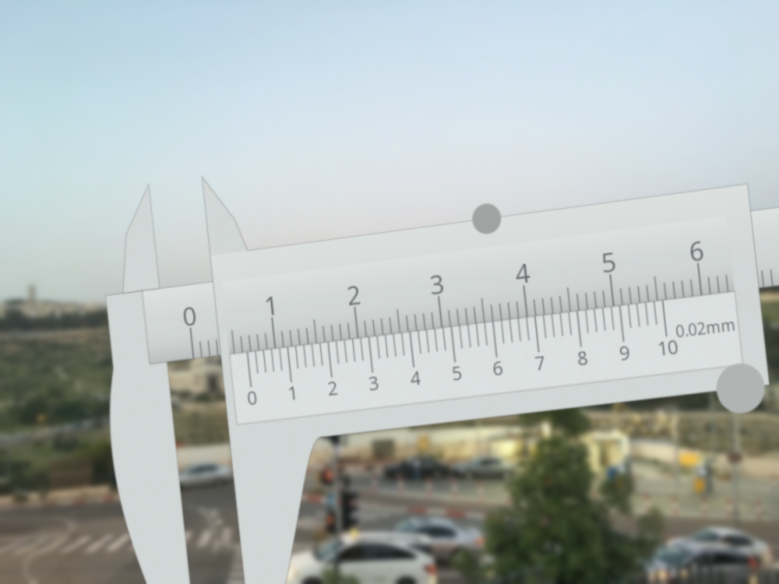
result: 6.6 mm
